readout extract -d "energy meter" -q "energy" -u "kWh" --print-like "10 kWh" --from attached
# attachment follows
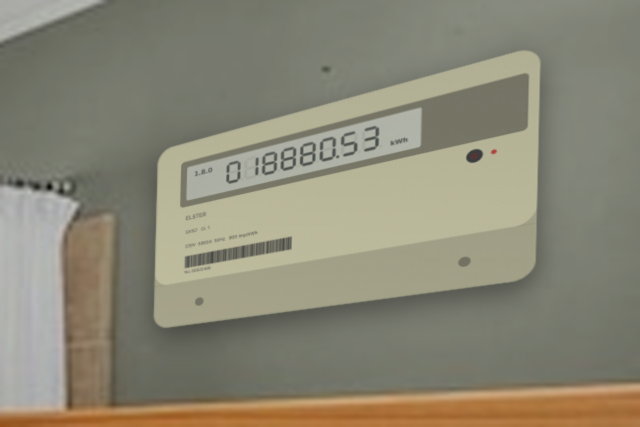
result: 18880.53 kWh
